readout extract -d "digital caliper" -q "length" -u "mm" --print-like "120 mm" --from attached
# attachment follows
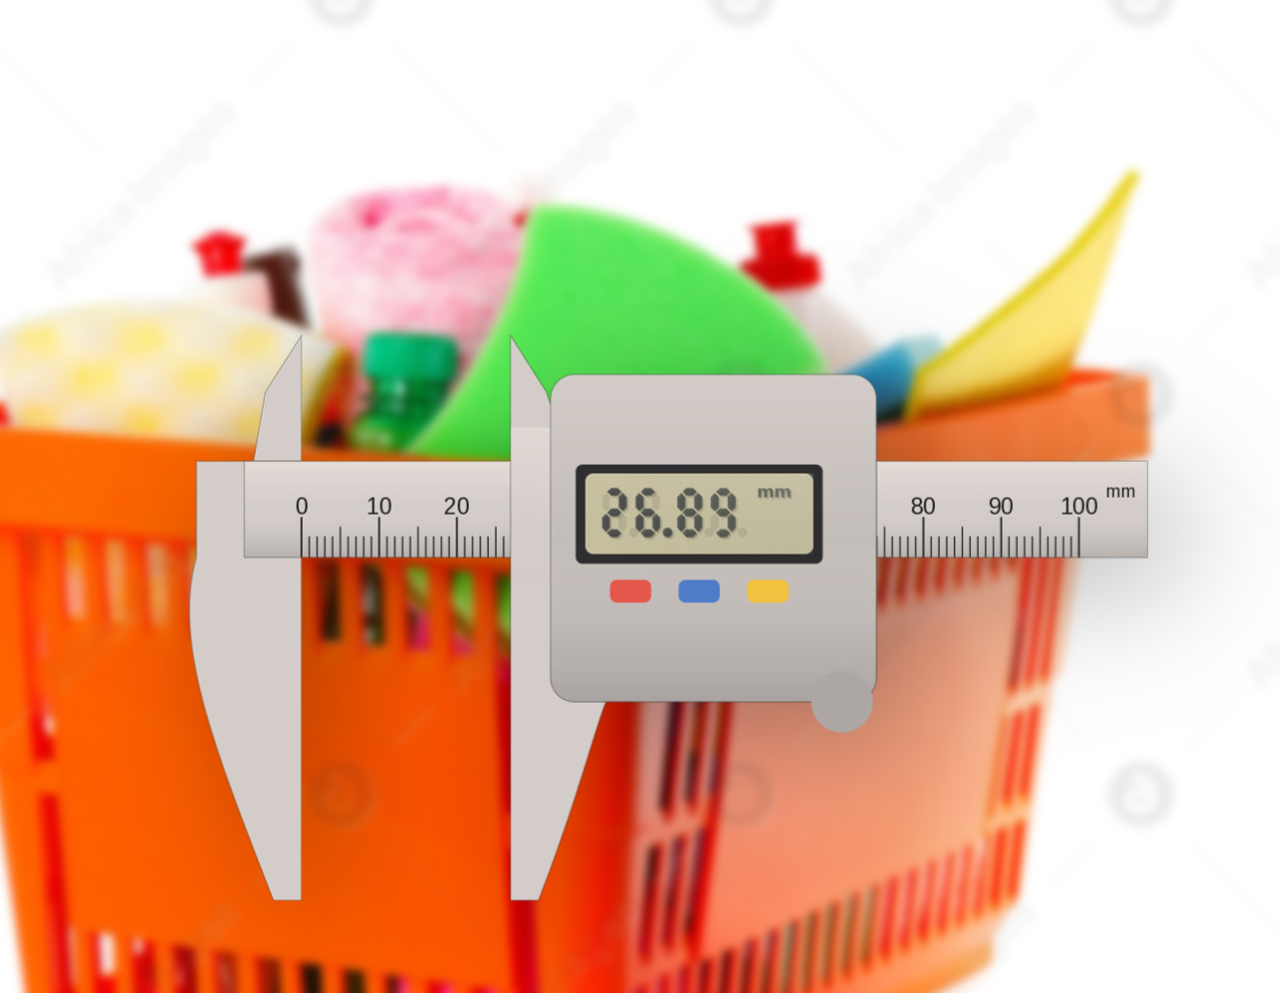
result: 26.89 mm
